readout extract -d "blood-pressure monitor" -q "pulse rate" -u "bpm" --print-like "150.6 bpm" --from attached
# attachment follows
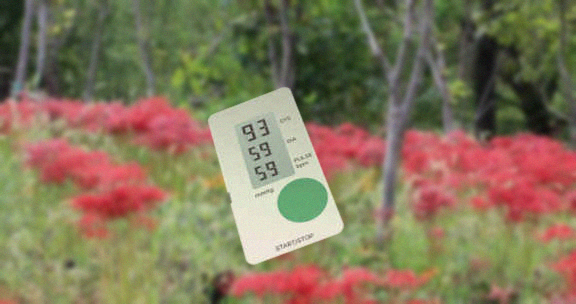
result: 59 bpm
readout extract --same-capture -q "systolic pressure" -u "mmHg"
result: 93 mmHg
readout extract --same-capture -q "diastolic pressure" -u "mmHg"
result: 59 mmHg
